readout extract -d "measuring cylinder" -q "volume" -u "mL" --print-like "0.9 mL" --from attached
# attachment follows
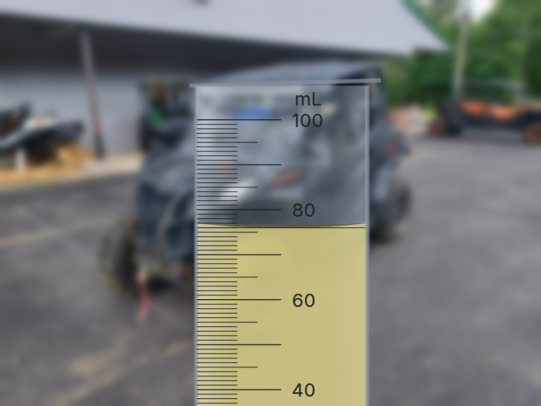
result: 76 mL
